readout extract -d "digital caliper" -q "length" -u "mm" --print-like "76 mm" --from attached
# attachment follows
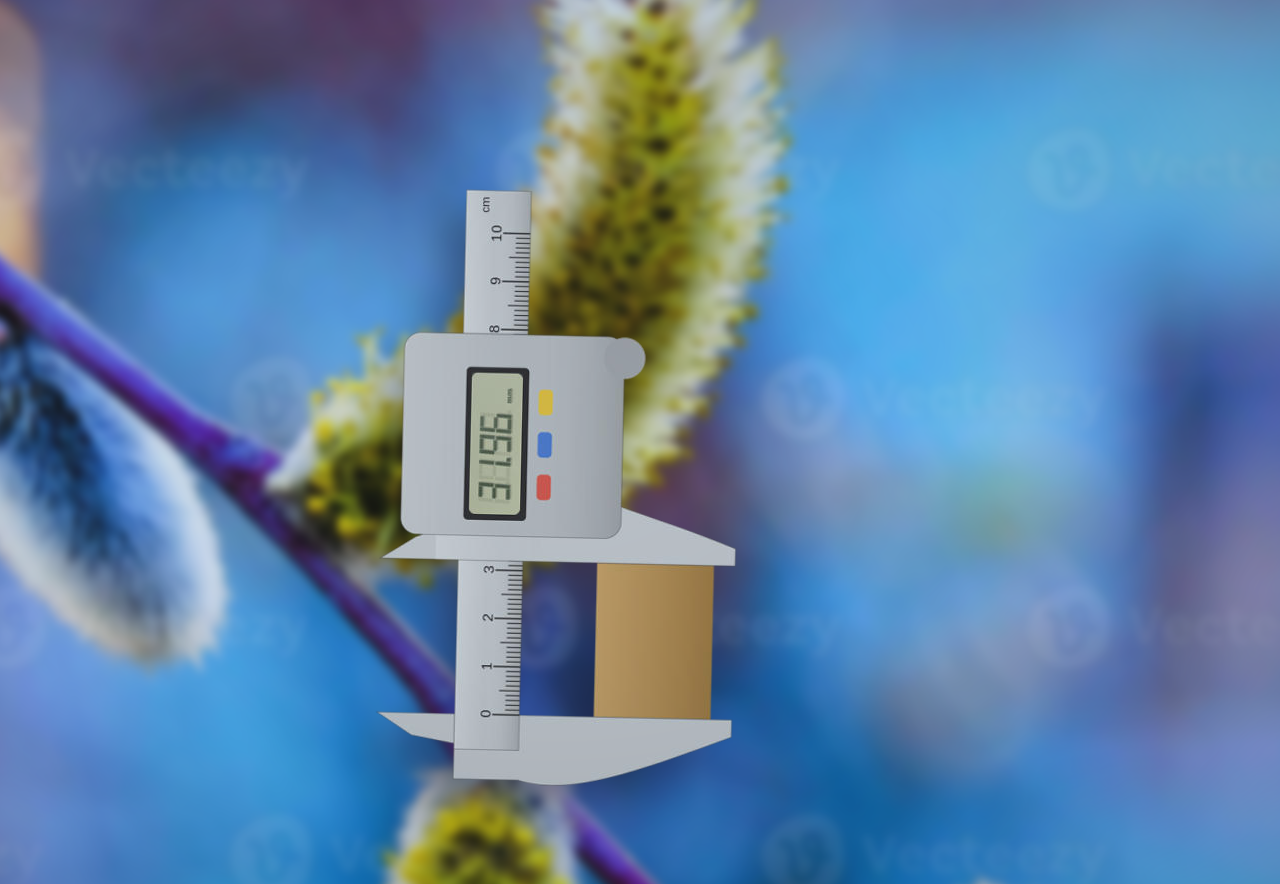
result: 31.96 mm
